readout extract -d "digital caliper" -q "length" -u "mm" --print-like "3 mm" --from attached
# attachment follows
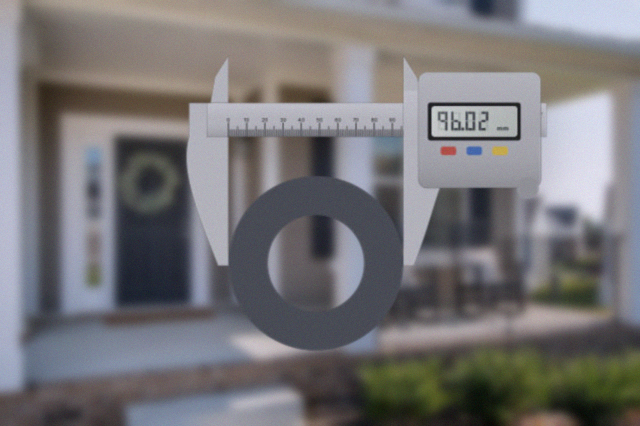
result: 96.02 mm
